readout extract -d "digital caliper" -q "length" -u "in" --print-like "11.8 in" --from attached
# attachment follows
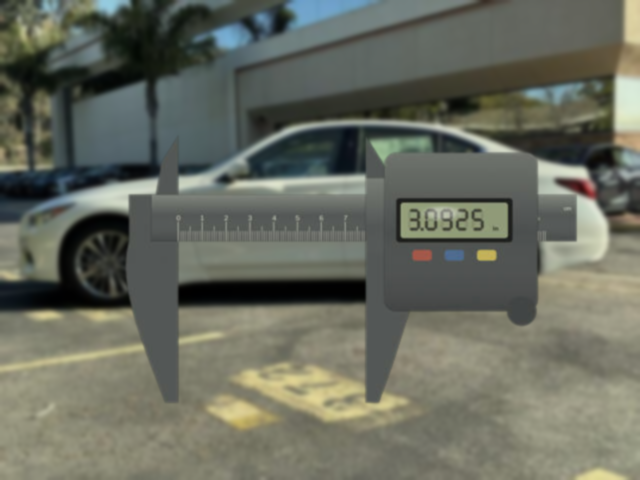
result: 3.0925 in
